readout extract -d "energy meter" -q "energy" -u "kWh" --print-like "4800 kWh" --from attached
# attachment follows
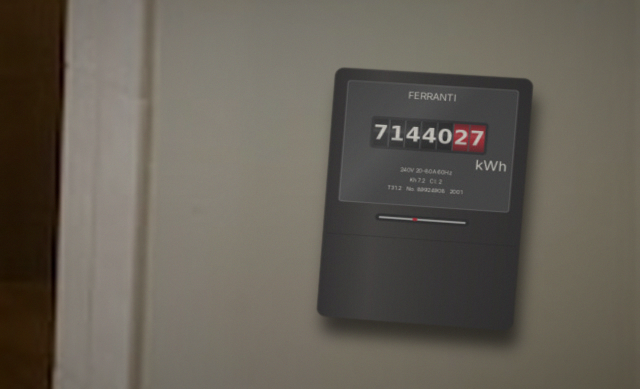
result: 71440.27 kWh
